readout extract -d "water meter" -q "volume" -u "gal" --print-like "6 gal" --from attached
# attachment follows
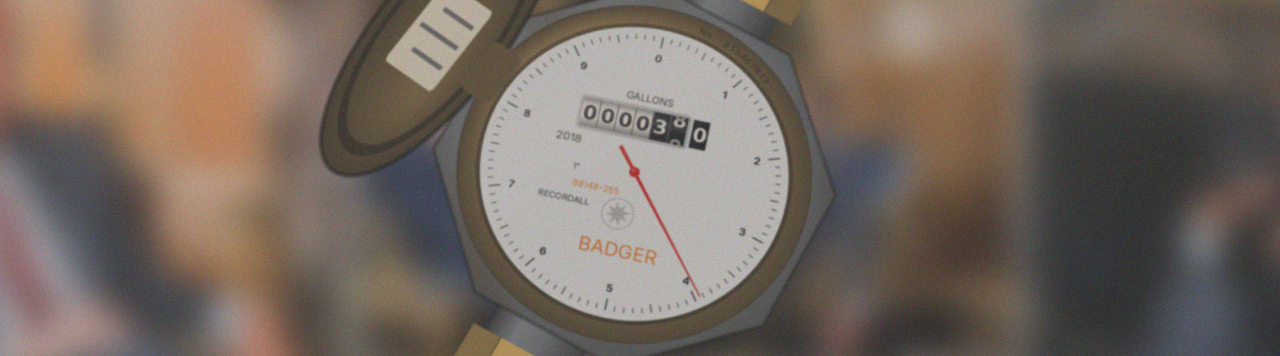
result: 383.9 gal
